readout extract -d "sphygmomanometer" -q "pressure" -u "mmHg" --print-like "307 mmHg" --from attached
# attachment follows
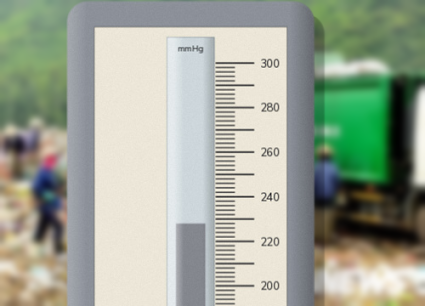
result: 228 mmHg
